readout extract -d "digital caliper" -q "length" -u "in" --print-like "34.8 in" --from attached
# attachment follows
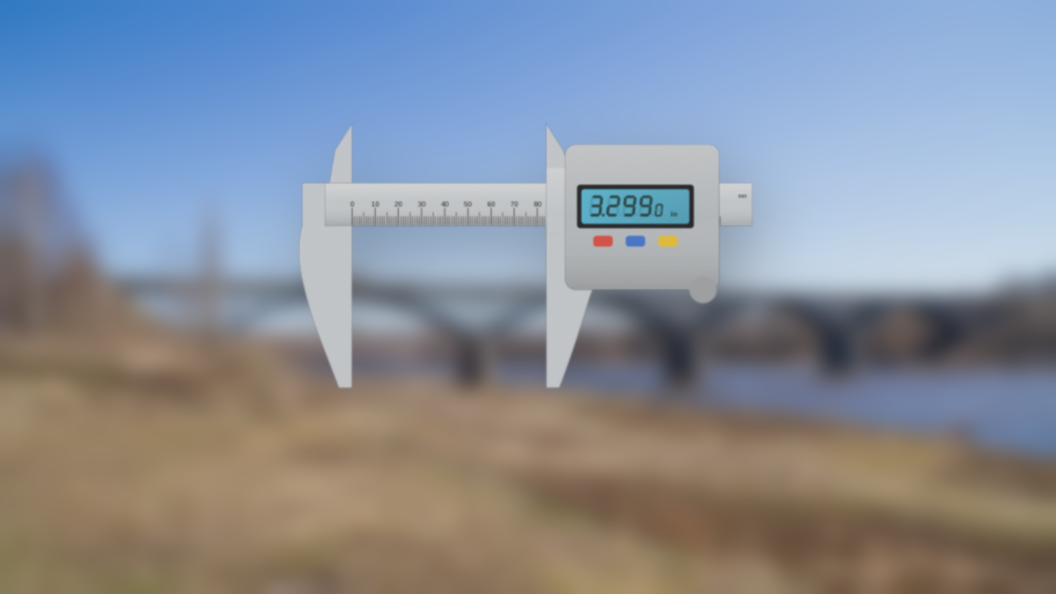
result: 3.2990 in
